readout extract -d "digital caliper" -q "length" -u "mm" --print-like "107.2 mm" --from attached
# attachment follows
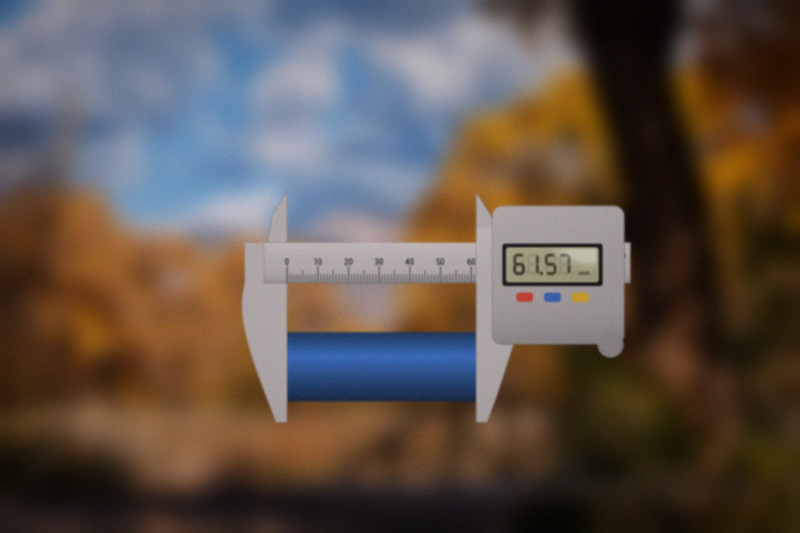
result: 61.57 mm
